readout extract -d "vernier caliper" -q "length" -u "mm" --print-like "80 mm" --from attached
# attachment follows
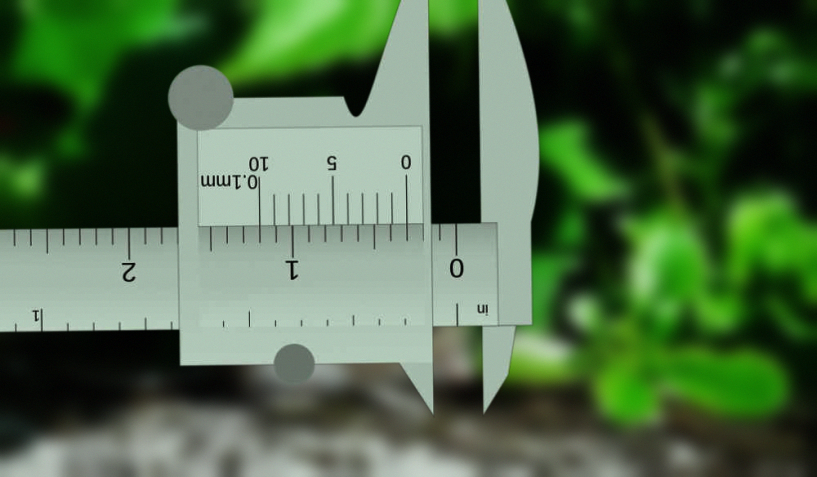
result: 3.0 mm
